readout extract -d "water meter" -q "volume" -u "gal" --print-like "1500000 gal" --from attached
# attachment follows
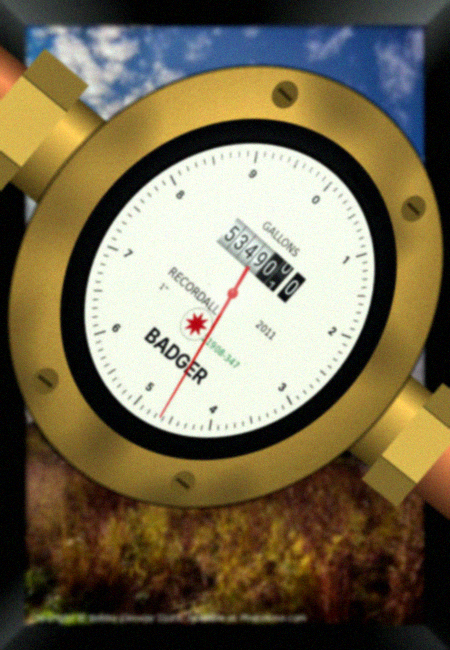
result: 5349004.6 gal
